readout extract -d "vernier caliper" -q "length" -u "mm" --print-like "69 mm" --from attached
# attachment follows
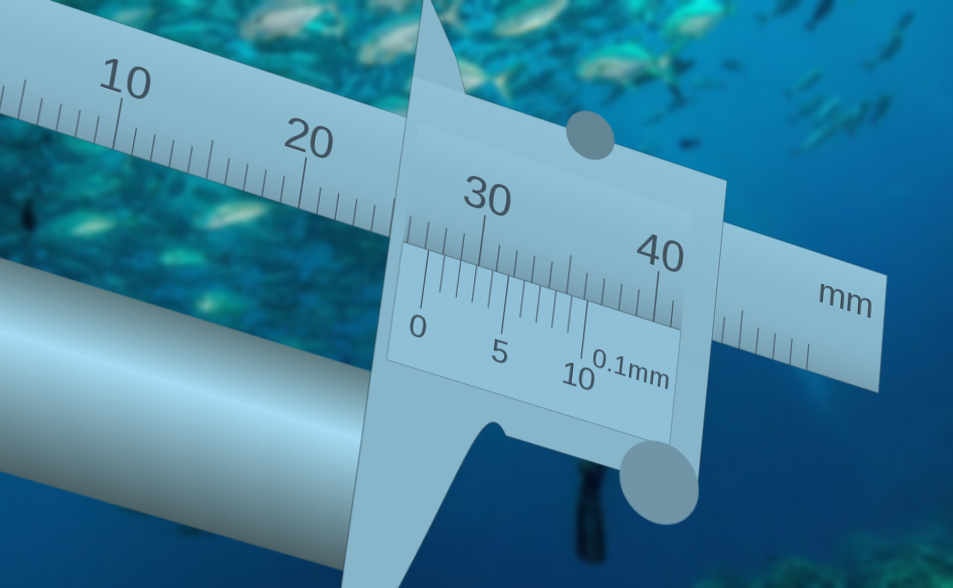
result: 27.2 mm
